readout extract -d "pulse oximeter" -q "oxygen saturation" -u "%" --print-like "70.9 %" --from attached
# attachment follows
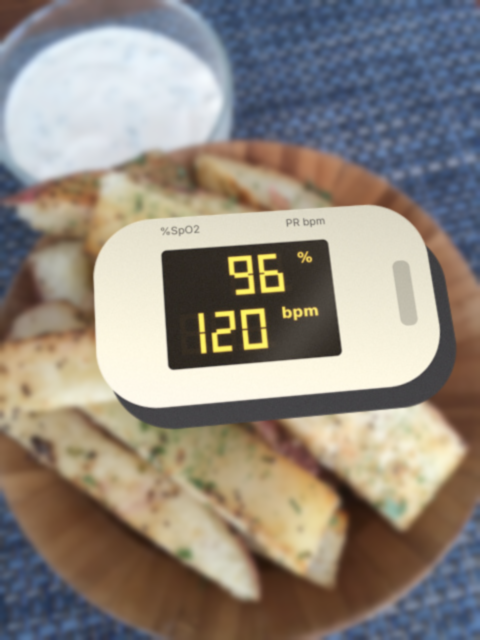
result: 96 %
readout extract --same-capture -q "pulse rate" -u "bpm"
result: 120 bpm
